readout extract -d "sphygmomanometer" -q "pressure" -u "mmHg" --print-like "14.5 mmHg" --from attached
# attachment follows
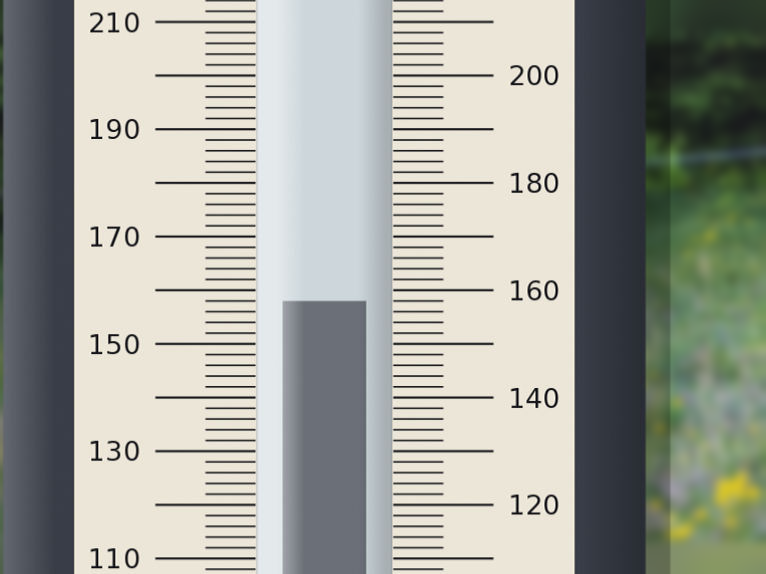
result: 158 mmHg
